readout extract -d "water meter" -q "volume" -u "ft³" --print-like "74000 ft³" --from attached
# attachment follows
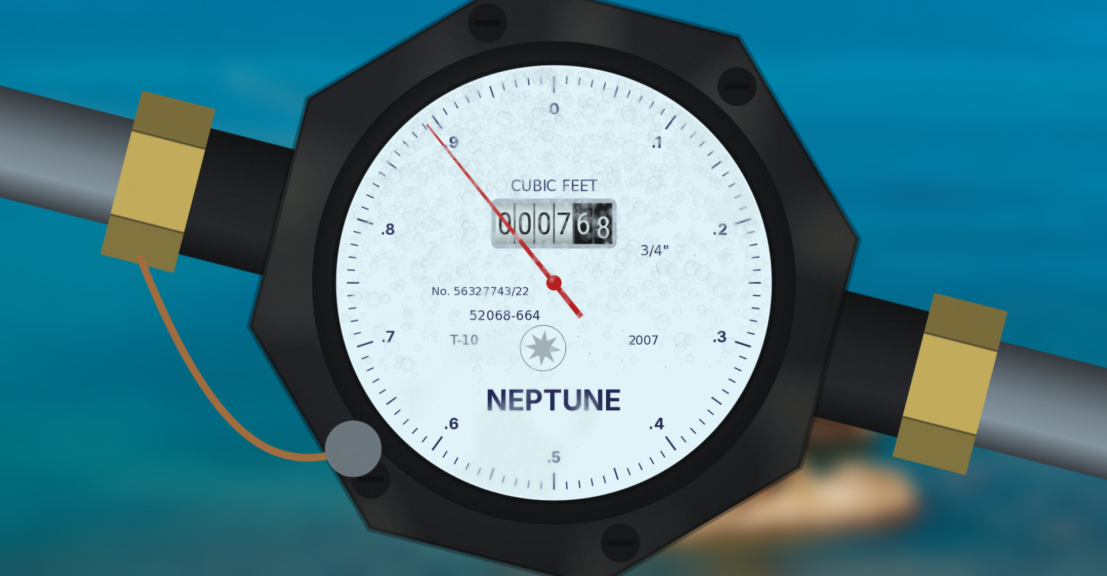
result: 767.89 ft³
